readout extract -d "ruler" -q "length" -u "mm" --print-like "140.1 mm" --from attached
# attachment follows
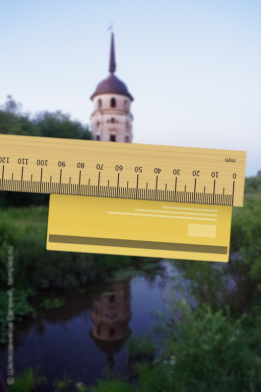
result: 95 mm
